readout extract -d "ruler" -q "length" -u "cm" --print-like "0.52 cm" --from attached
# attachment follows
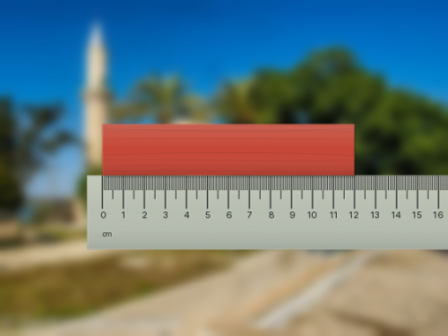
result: 12 cm
